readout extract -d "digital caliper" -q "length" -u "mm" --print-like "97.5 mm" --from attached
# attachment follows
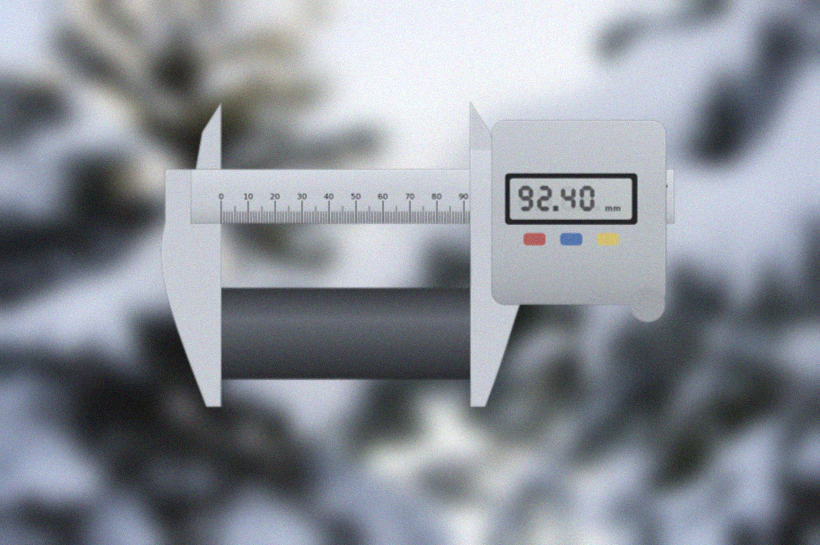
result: 92.40 mm
